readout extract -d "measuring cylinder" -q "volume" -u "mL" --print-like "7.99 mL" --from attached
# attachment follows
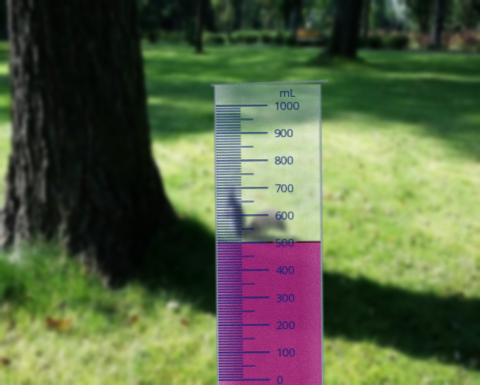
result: 500 mL
